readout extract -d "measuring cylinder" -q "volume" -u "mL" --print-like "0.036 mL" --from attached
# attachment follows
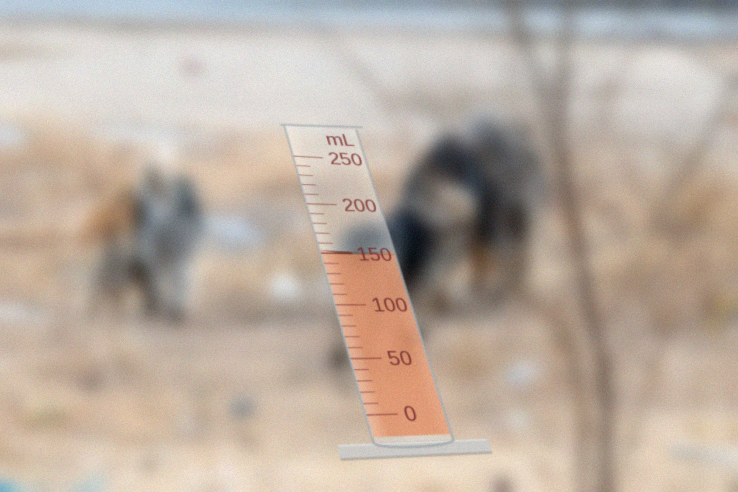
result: 150 mL
